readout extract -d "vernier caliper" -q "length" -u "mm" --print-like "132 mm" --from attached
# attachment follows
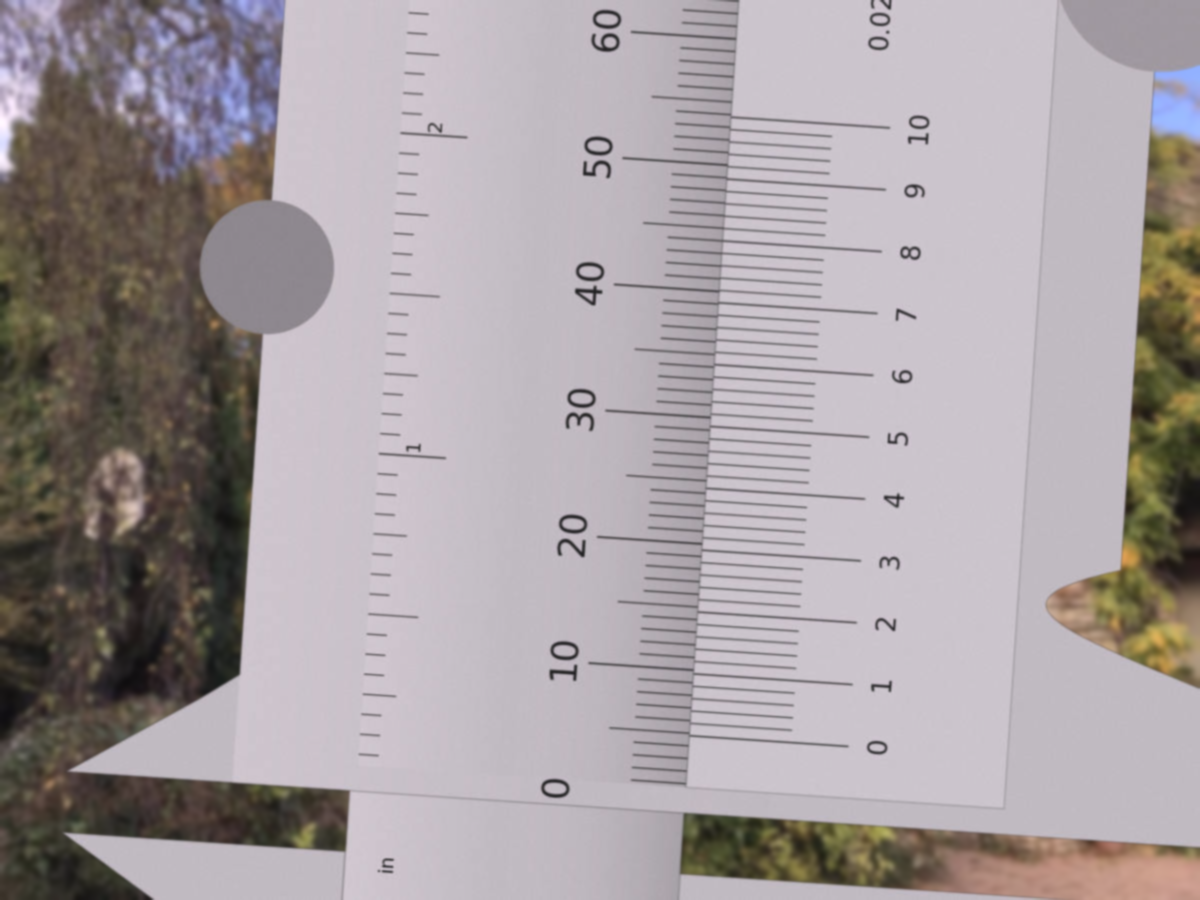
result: 4.8 mm
